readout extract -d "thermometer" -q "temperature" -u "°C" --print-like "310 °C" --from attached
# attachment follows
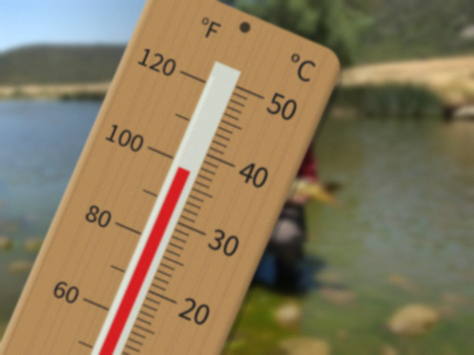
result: 37 °C
